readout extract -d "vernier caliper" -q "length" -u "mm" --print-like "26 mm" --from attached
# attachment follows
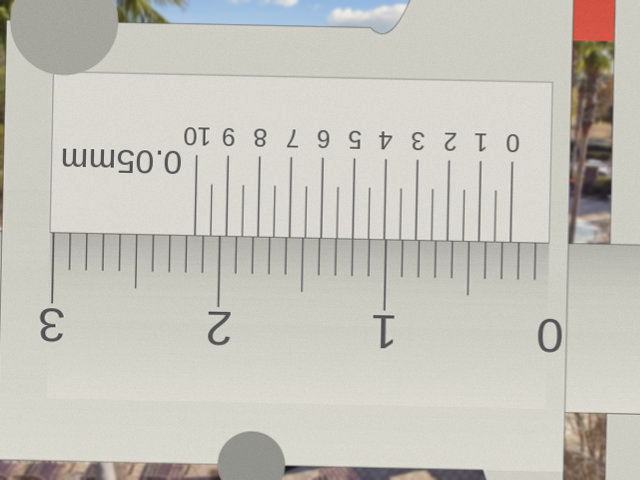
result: 2.5 mm
